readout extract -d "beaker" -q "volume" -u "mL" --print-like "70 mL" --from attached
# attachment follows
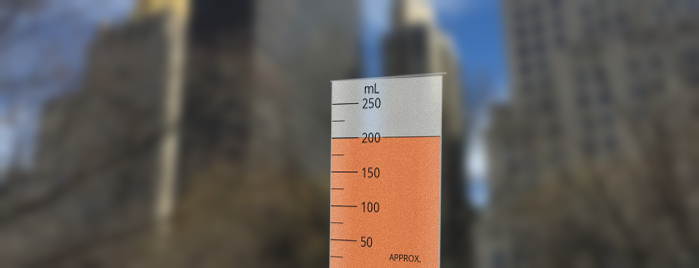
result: 200 mL
